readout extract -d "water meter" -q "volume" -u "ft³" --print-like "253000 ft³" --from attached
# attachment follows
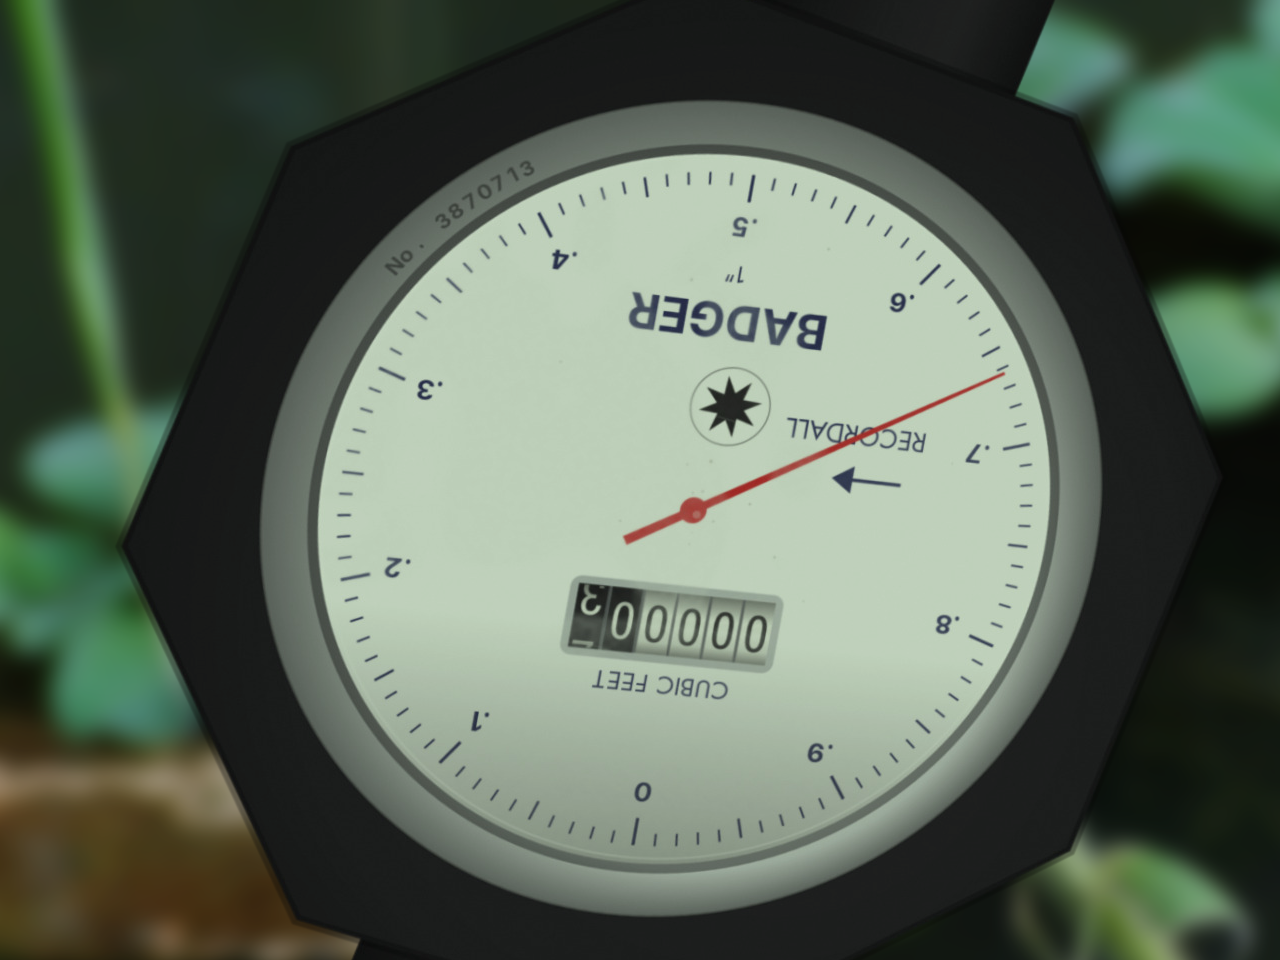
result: 2.66 ft³
